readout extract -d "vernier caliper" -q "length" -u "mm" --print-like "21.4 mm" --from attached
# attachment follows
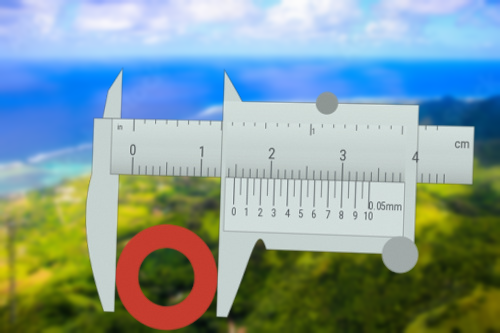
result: 14.8 mm
